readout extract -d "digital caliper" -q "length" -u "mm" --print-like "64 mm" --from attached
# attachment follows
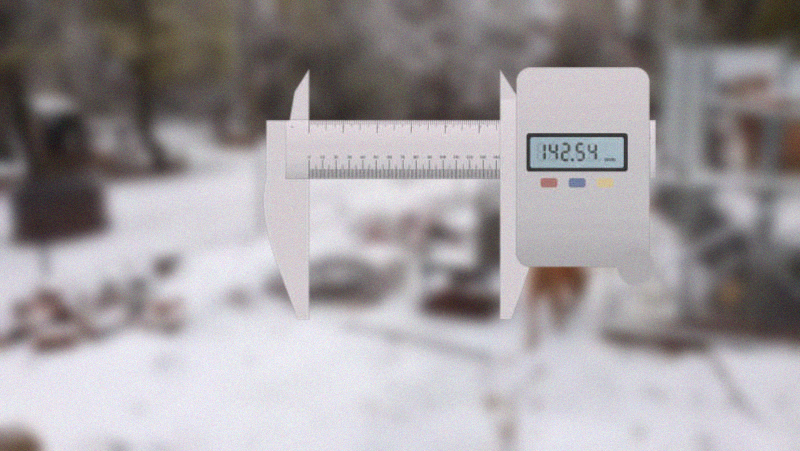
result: 142.54 mm
